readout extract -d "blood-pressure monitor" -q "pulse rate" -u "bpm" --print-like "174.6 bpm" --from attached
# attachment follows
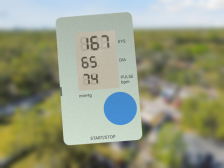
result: 74 bpm
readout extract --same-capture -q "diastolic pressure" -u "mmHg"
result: 65 mmHg
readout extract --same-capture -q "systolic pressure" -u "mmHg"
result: 167 mmHg
